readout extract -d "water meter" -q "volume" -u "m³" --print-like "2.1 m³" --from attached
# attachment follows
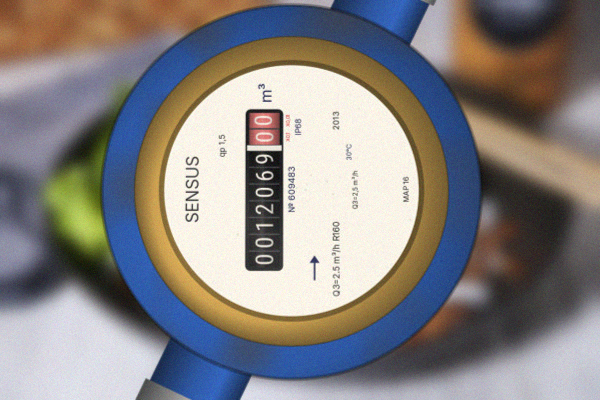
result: 12069.00 m³
